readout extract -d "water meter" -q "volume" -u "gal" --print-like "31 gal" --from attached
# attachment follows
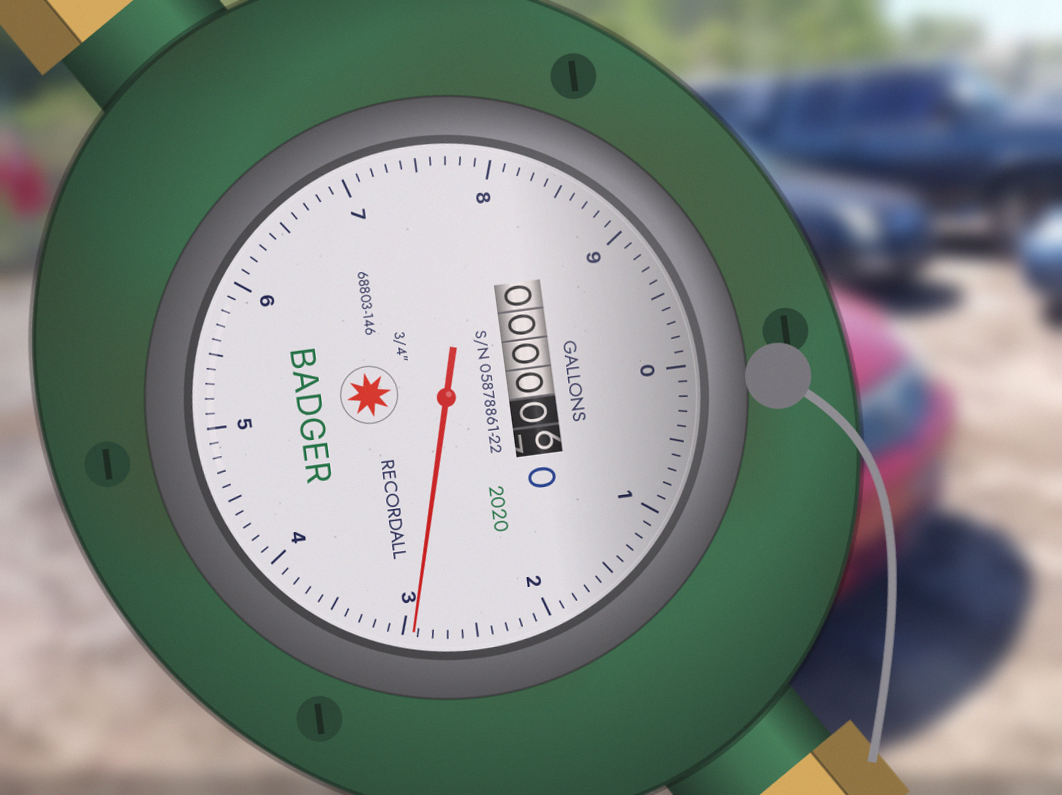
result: 62.9 gal
